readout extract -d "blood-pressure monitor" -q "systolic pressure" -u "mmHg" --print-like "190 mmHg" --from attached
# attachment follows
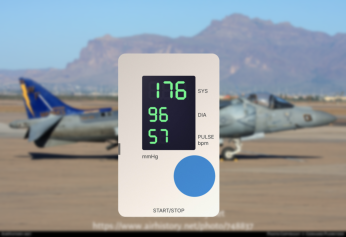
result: 176 mmHg
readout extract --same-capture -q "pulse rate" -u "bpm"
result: 57 bpm
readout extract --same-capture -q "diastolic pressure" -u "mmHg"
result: 96 mmHg
